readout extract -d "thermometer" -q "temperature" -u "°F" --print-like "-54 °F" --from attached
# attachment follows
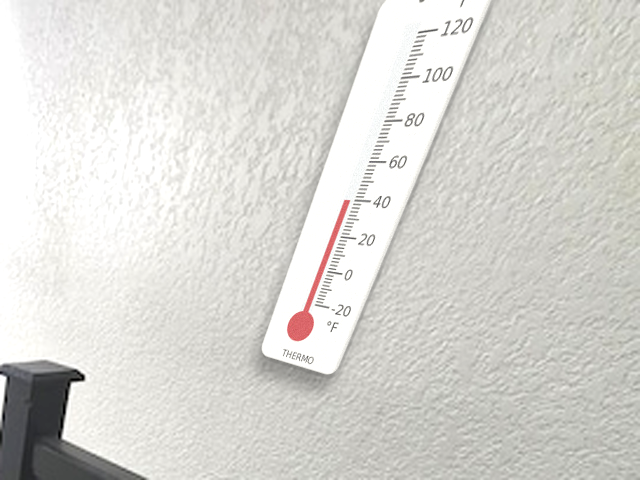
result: 40 °F
